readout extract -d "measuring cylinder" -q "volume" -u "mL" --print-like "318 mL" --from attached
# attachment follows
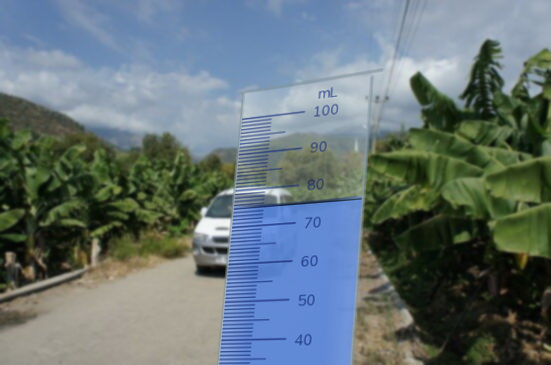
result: 75 mL
